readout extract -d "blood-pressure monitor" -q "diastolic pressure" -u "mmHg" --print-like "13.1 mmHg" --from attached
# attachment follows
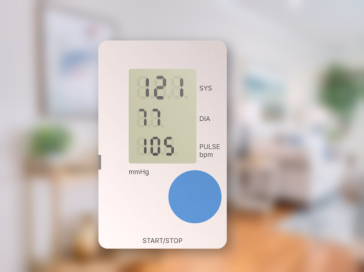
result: 77 mmHg
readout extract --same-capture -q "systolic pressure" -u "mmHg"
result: 121 mmHg
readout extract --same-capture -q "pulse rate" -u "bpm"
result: 105 bpm
